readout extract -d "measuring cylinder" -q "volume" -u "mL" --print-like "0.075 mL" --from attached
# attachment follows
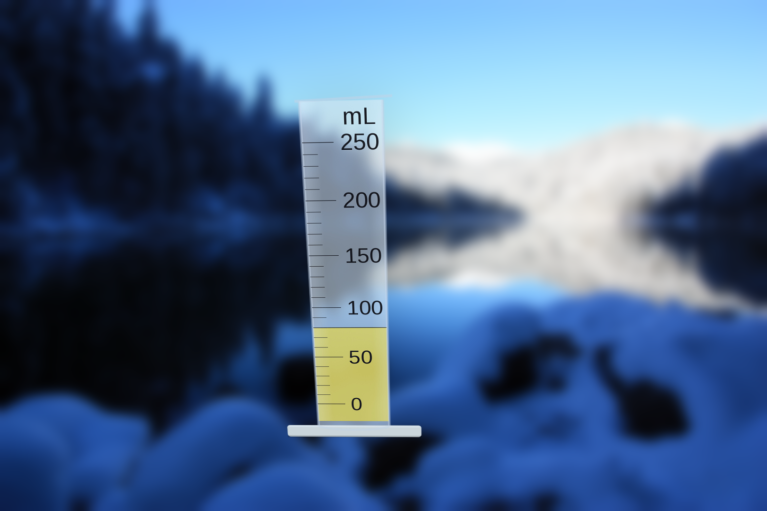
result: 80 mL
